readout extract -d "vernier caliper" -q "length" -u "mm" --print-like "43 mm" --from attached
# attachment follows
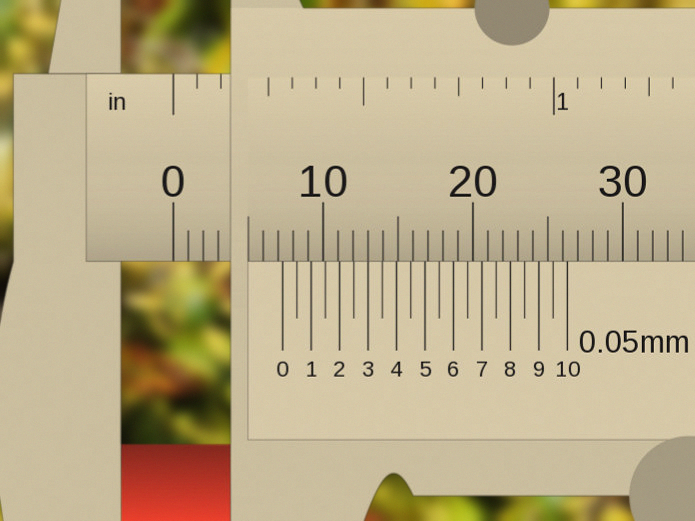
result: 7.3 mm
